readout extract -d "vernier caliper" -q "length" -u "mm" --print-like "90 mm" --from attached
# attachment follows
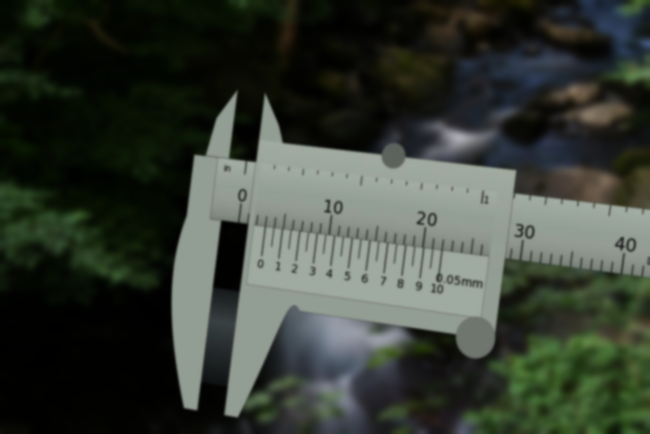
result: 3.0 mm
